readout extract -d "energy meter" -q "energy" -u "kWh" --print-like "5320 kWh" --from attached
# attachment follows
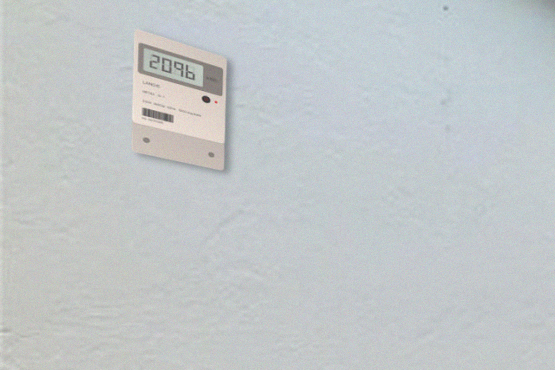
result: 2096 kWh
